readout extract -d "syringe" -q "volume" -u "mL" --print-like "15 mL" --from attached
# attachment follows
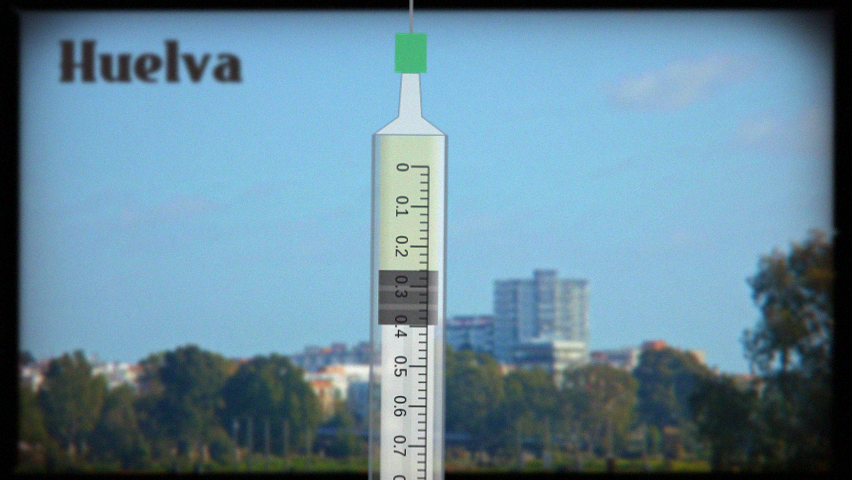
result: 0.26 mL
